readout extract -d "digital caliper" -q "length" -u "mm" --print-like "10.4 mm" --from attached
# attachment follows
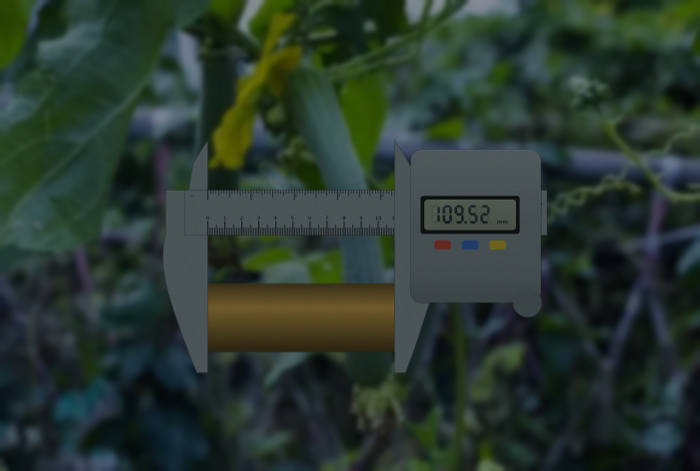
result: 109.52 mm
